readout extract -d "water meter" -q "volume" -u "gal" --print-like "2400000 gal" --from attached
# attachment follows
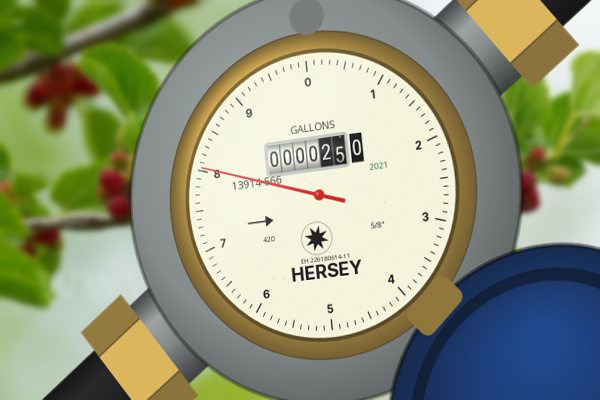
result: 248.0 gal
